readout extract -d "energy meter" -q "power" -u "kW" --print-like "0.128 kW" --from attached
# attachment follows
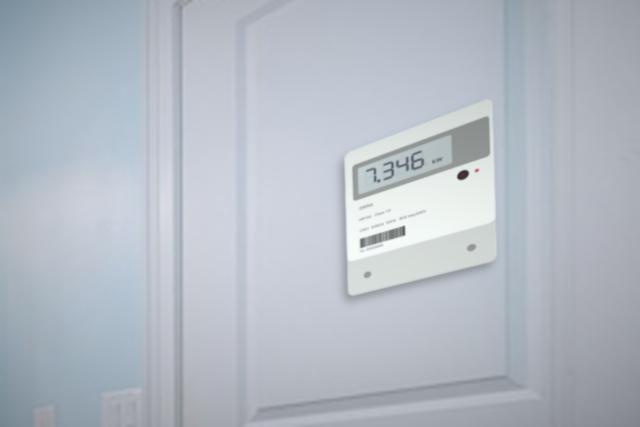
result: 7.346 kW
